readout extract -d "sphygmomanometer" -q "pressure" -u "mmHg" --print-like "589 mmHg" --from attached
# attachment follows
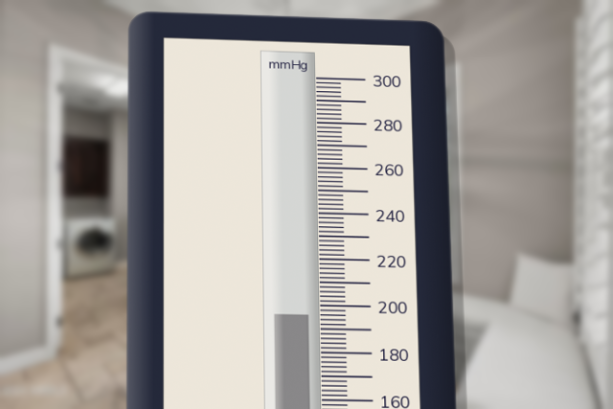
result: 196 mmHg
